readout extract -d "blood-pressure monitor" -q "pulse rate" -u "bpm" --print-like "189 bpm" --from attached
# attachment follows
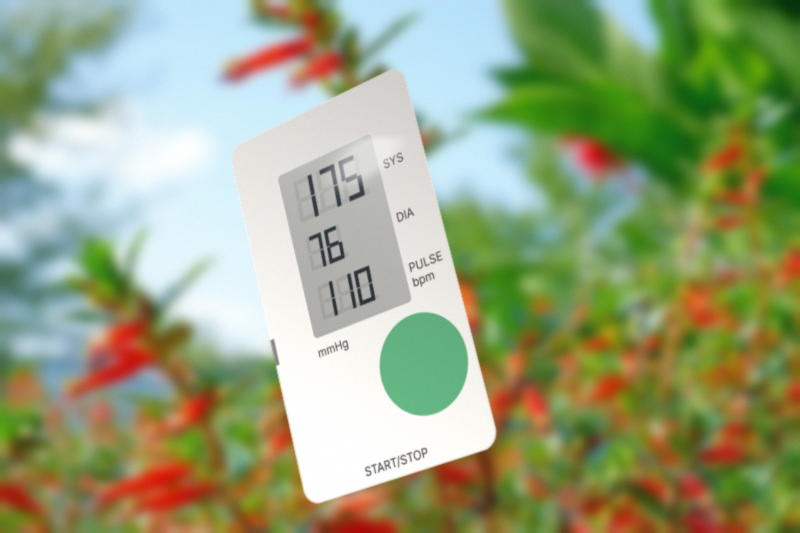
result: 110 bpm
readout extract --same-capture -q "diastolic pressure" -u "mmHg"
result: 76 mmHg
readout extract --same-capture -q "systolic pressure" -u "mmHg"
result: 175 mmHg
